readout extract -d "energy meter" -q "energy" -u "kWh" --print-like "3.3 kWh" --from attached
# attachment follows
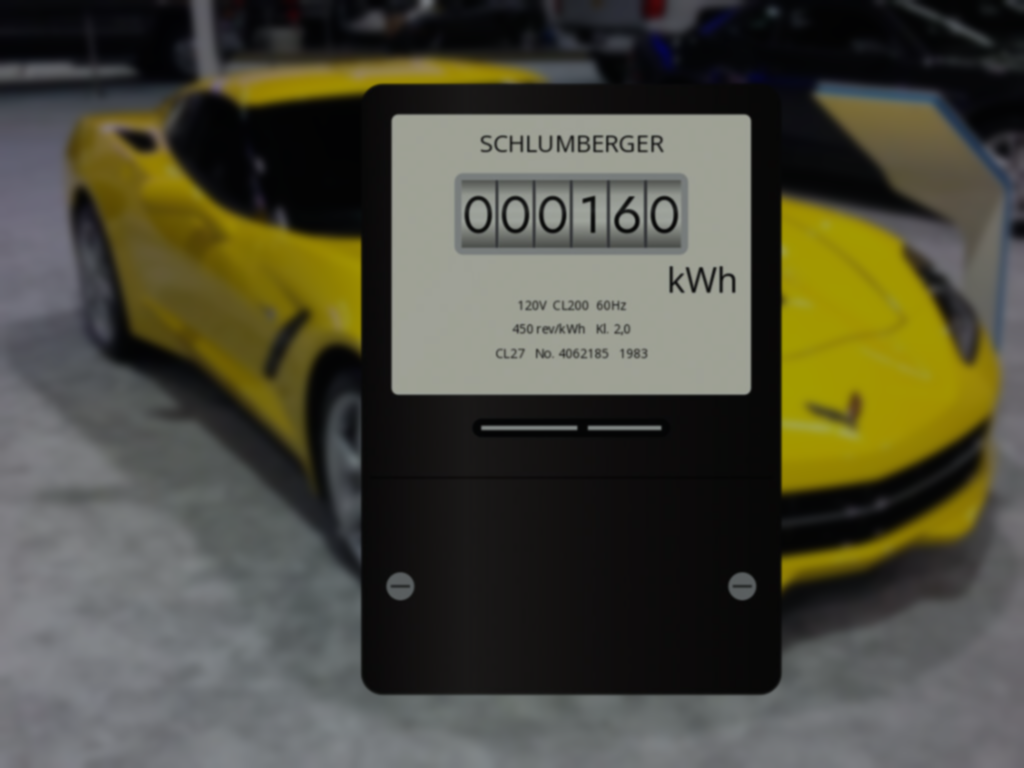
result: 160 kWh
